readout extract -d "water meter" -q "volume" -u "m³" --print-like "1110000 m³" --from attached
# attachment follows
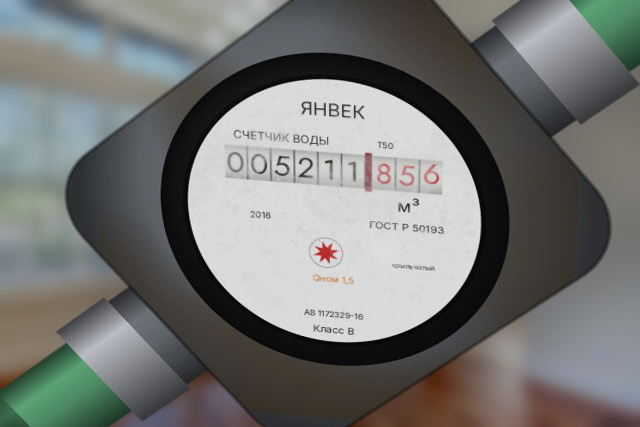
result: 5211.856 m³
